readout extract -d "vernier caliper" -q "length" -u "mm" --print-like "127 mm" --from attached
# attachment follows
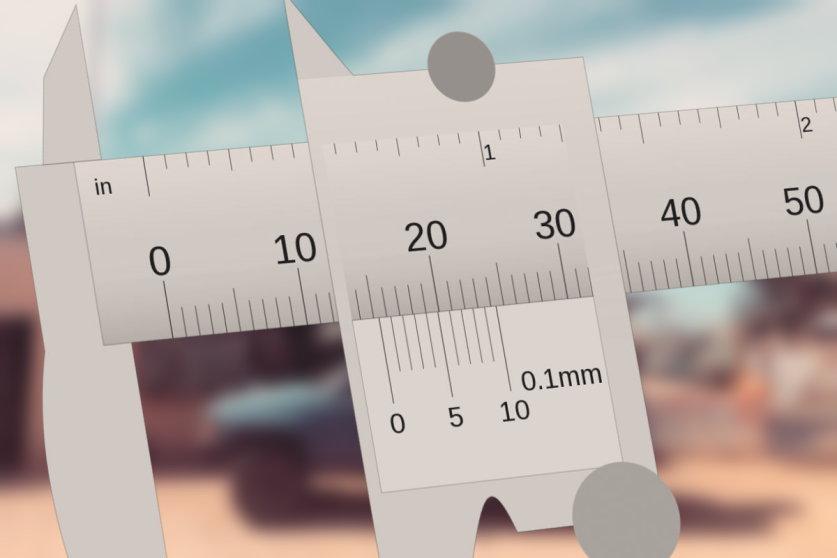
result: 15.4 mm
